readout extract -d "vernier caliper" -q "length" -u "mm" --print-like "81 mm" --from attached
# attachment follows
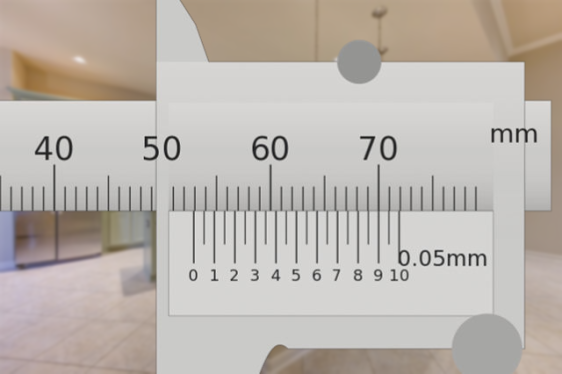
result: 52.9 mm
